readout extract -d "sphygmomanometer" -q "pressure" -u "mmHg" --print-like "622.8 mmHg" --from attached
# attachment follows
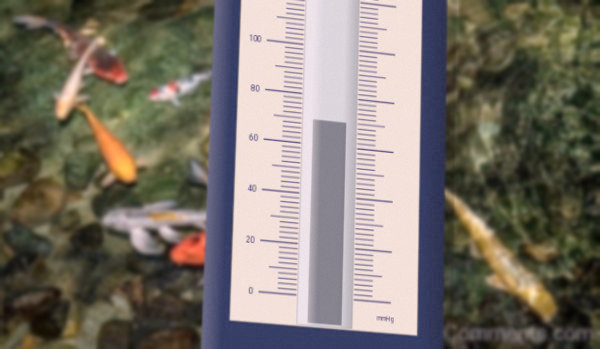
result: 70 mmHg
